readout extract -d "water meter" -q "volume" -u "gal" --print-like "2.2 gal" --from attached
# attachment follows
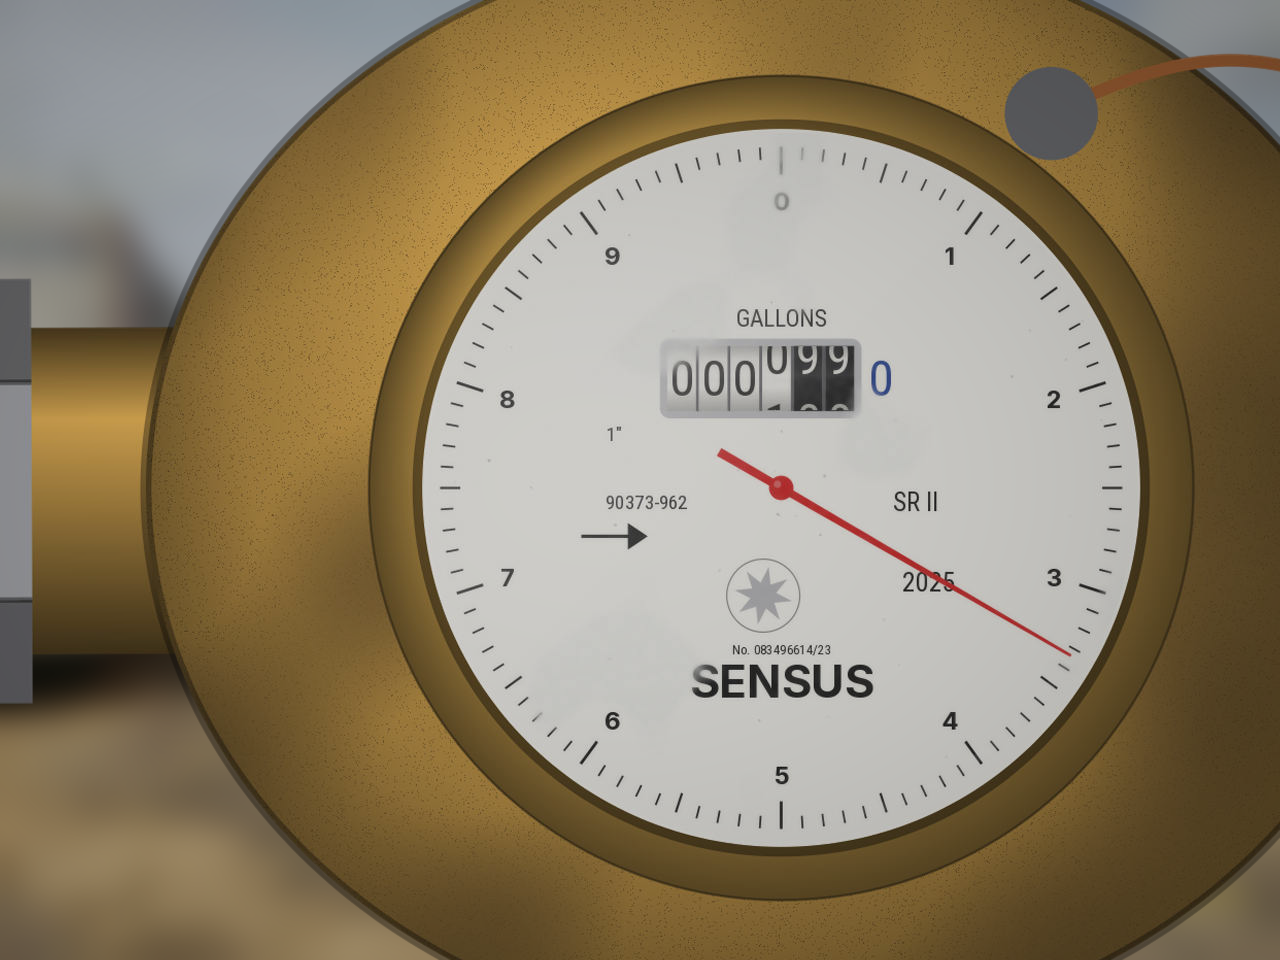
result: 993.3 gal
